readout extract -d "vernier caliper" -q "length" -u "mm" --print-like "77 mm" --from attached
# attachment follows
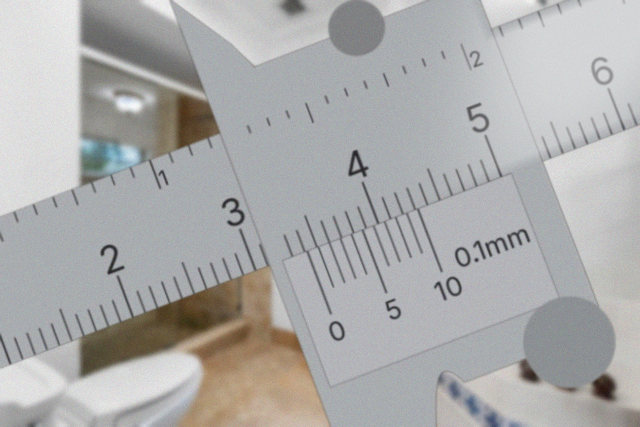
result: 34.2 mm
